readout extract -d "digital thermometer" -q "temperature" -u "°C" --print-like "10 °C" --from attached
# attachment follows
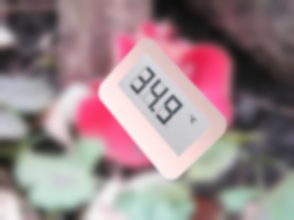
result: 34.9 °C
